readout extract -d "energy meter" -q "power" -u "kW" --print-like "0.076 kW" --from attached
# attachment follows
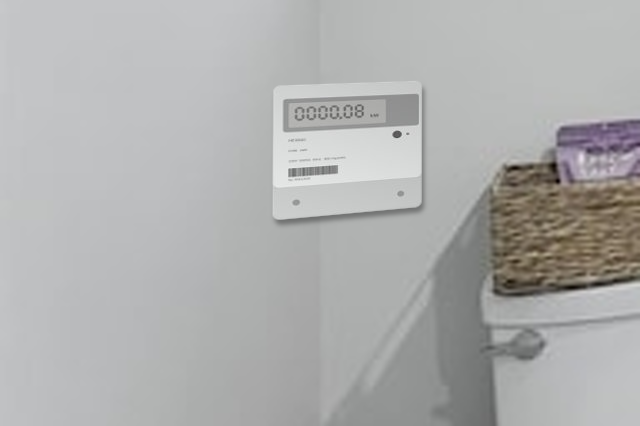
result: 0.08 kW
